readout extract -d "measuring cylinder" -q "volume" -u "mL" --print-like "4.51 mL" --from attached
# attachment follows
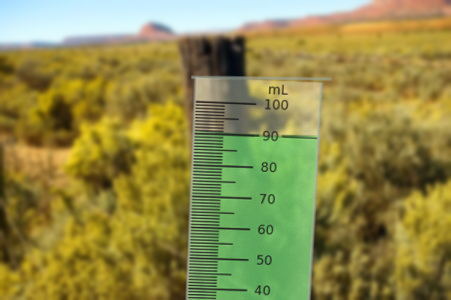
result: 90 mL
